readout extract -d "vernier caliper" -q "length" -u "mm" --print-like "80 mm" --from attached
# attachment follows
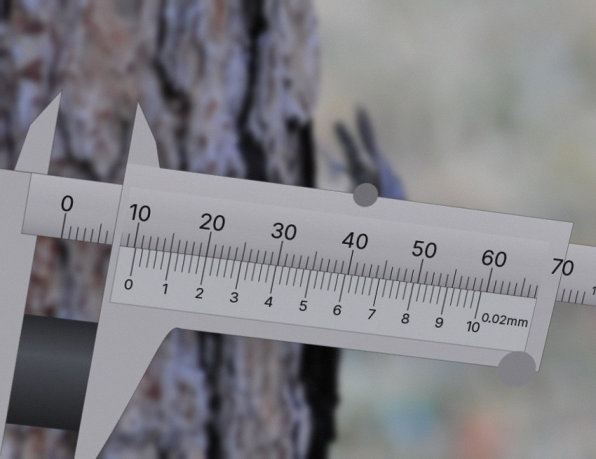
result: 10.2 mm
